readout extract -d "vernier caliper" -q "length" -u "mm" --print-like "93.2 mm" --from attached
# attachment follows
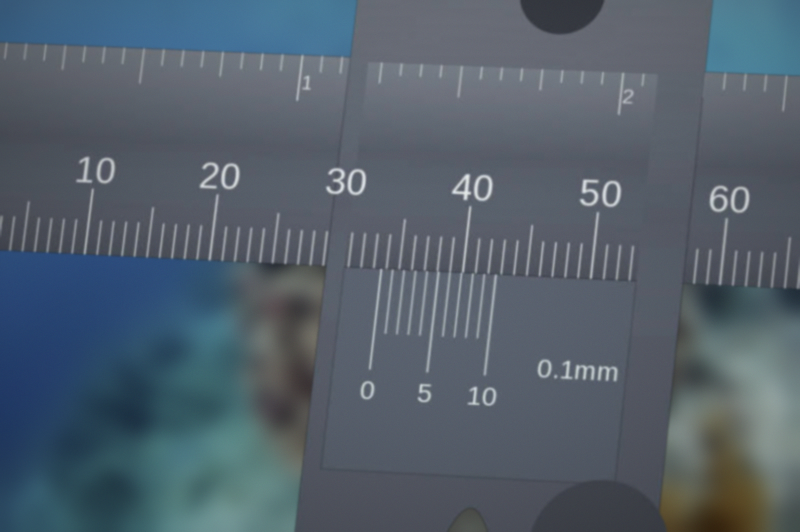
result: 33.6 mm
